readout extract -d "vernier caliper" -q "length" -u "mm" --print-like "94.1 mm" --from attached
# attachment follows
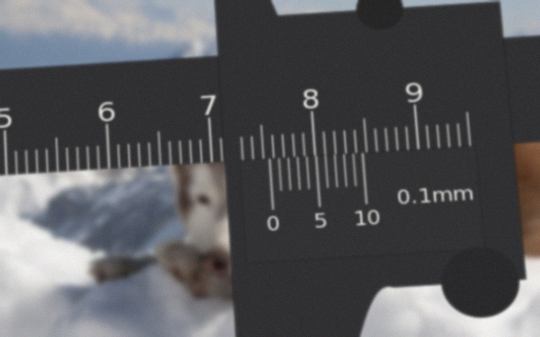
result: 75.6 mm
